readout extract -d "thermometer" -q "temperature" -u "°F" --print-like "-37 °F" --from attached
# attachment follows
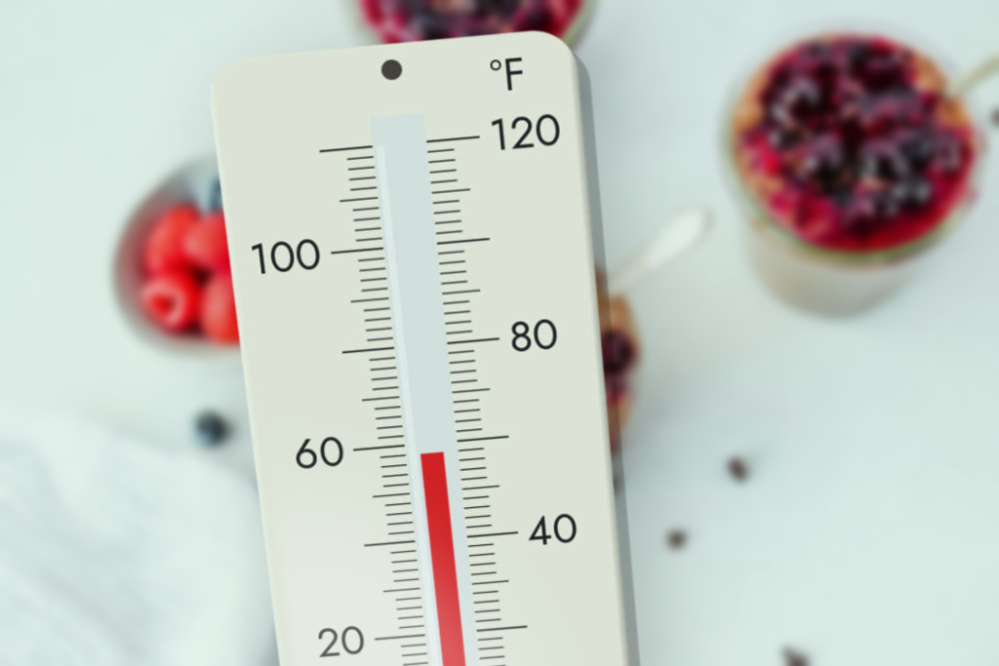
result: 58 °F
